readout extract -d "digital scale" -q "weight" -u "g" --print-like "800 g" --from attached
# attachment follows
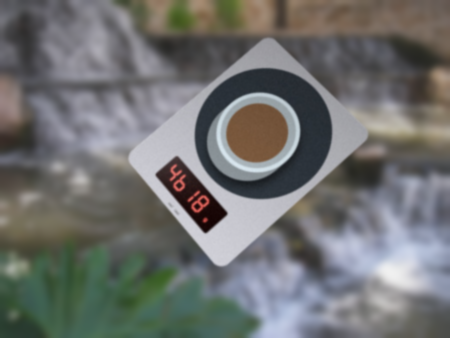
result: 4618 g
